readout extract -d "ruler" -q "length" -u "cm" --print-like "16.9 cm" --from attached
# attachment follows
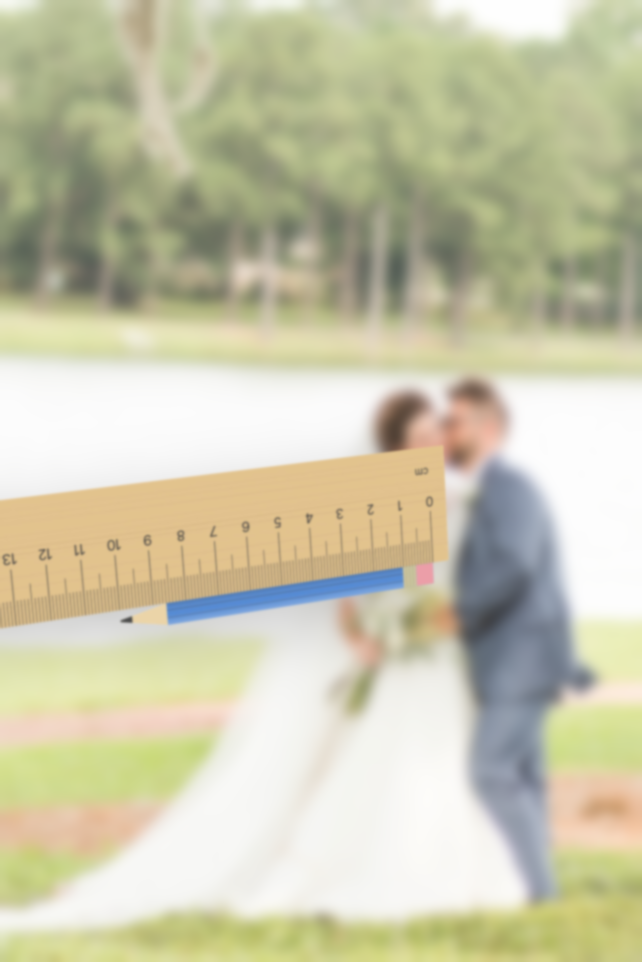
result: 10 cm
